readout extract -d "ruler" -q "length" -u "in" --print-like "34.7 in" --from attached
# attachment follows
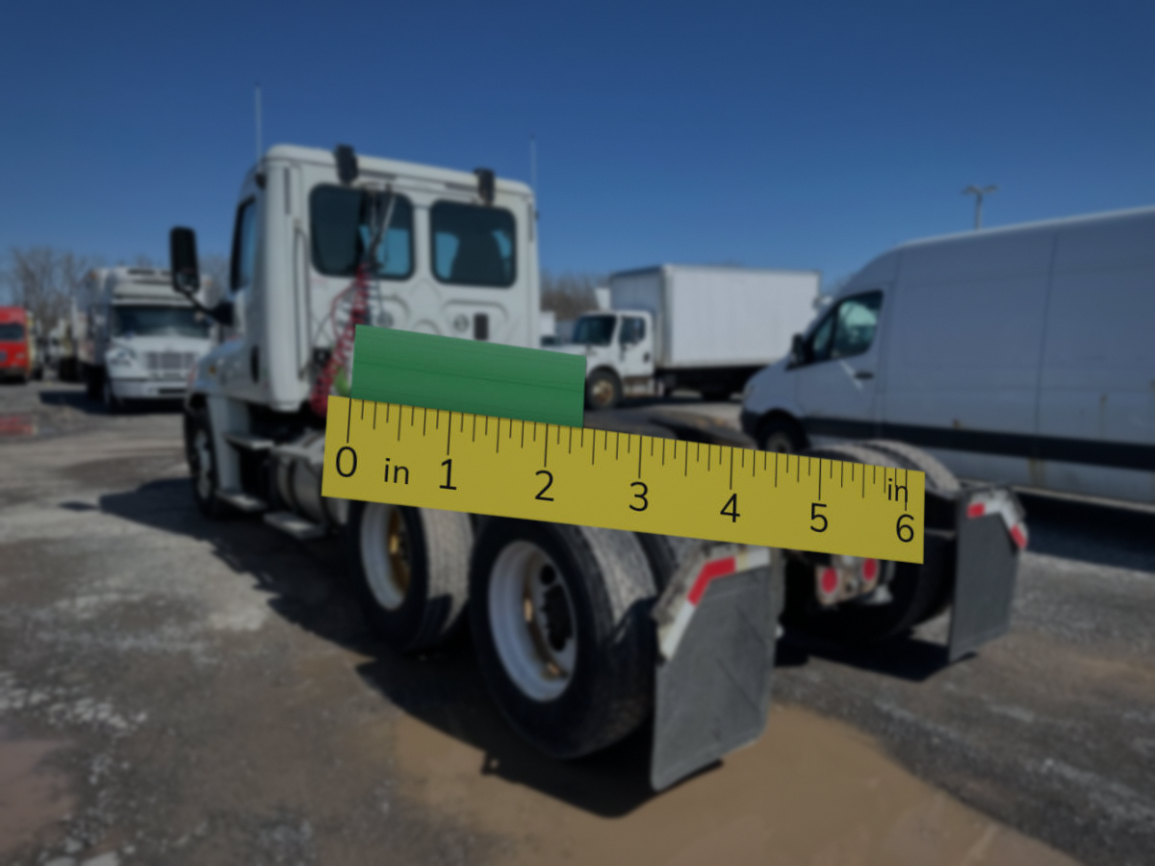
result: 2.375 in
